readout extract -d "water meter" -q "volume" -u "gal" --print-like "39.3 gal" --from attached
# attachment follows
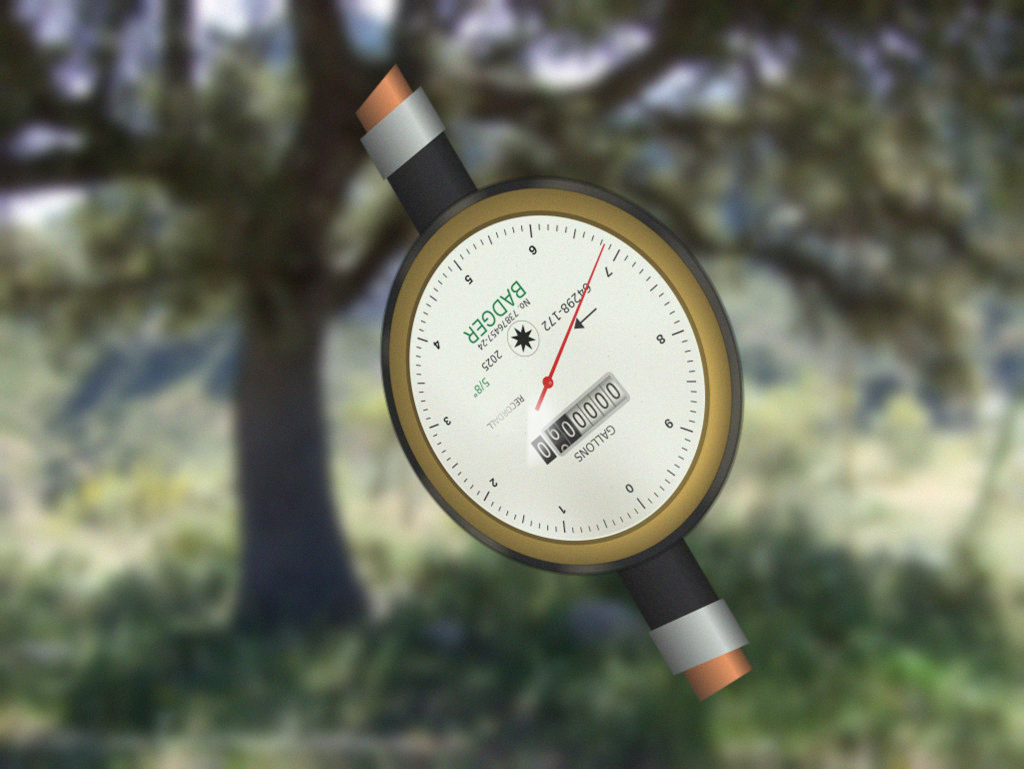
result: 86.8 gal
